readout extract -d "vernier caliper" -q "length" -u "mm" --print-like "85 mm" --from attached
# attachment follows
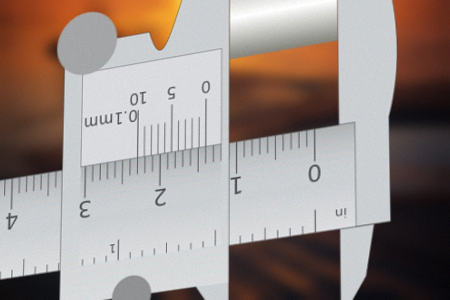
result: 14.0 mm
